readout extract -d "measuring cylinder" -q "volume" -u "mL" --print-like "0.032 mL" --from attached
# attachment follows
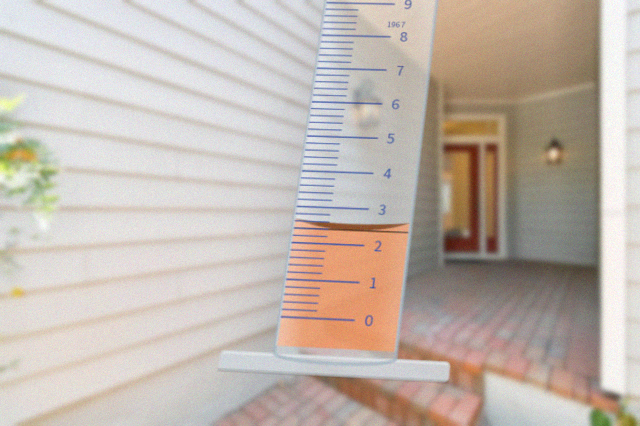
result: 2.4 mL
